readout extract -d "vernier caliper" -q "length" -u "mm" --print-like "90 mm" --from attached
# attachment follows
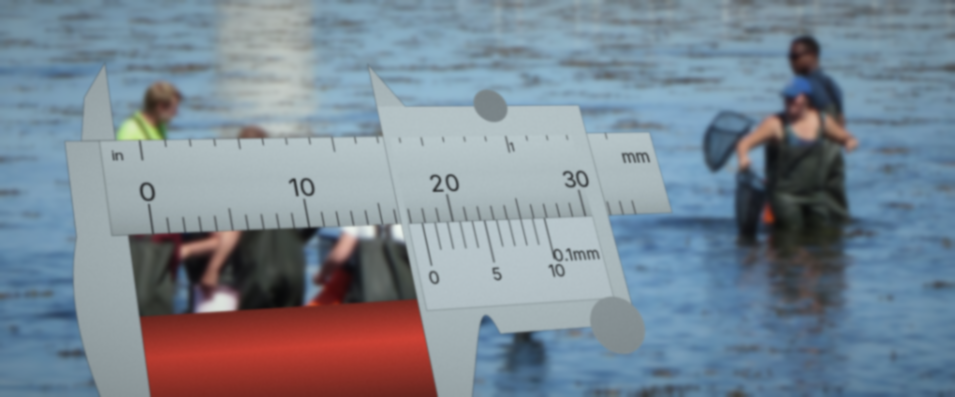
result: 17.8 mm
